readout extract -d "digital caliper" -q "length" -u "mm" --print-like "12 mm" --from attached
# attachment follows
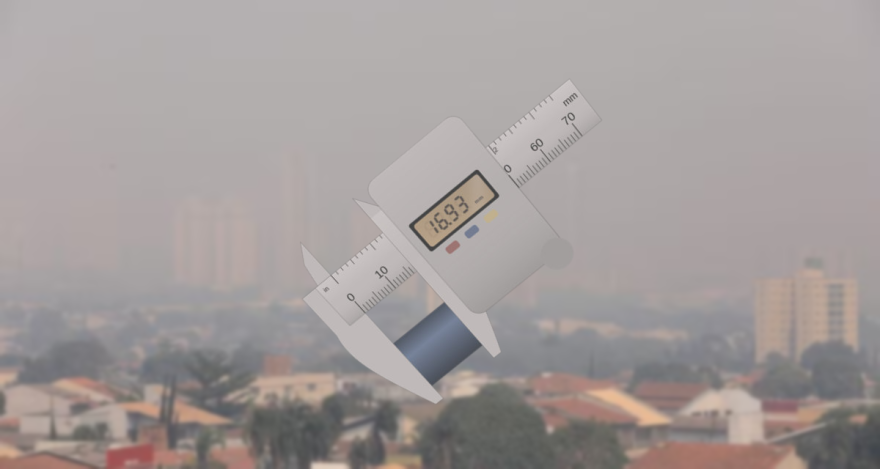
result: 16.93 mm
